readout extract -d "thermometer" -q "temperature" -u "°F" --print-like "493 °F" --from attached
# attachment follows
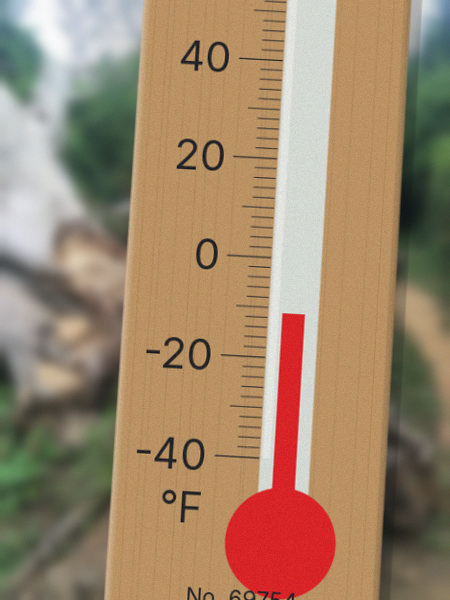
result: -11 °F
